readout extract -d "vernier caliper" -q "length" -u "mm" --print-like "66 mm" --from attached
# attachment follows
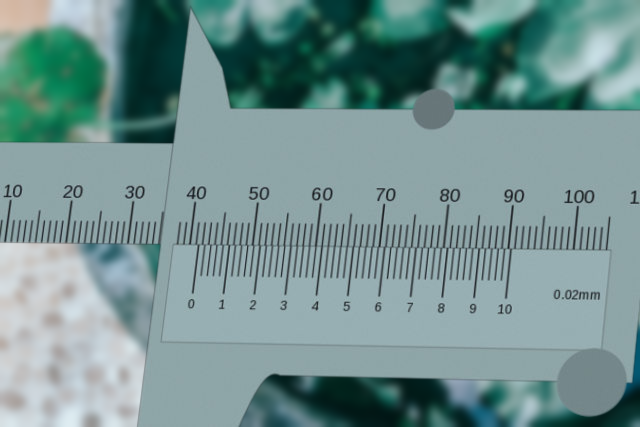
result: 41.4 mm
